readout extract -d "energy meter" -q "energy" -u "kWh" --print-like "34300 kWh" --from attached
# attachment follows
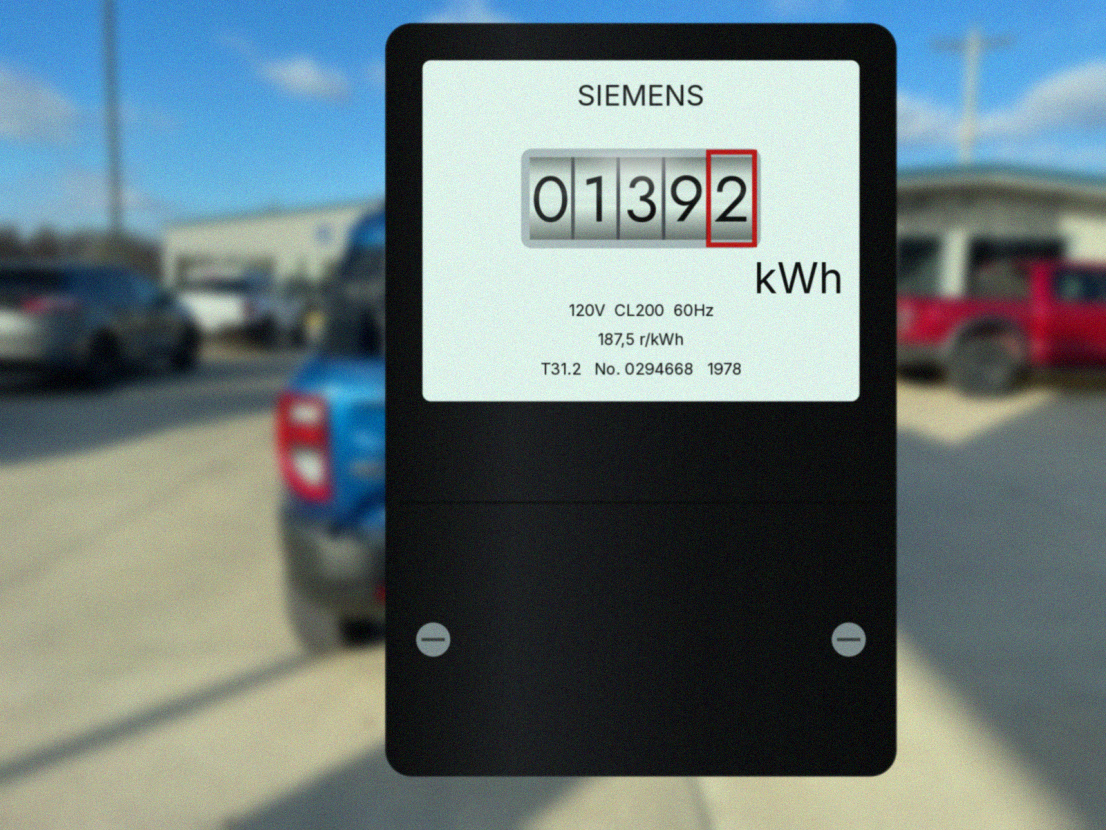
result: 139.2 kWh
